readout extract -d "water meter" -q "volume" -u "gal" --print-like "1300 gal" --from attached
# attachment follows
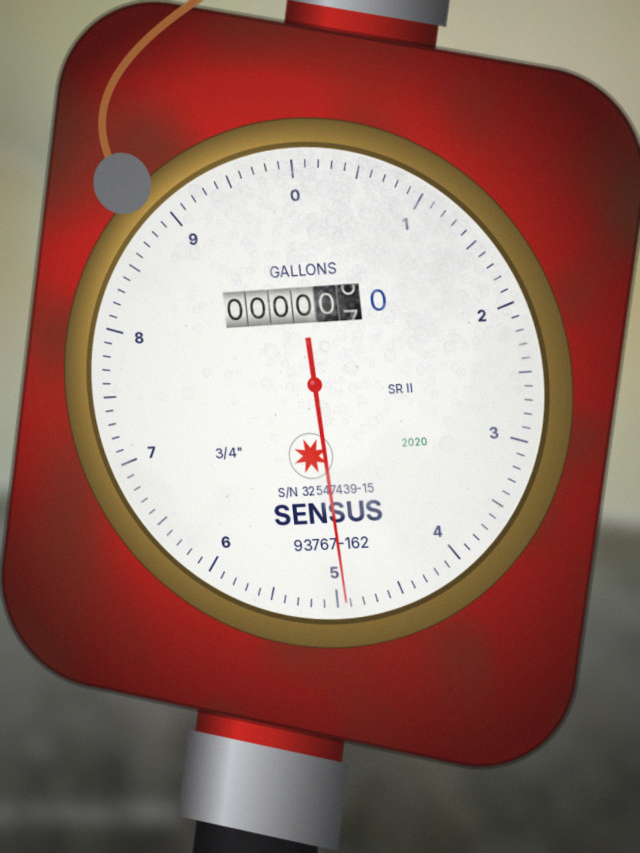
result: 64.9 gal
